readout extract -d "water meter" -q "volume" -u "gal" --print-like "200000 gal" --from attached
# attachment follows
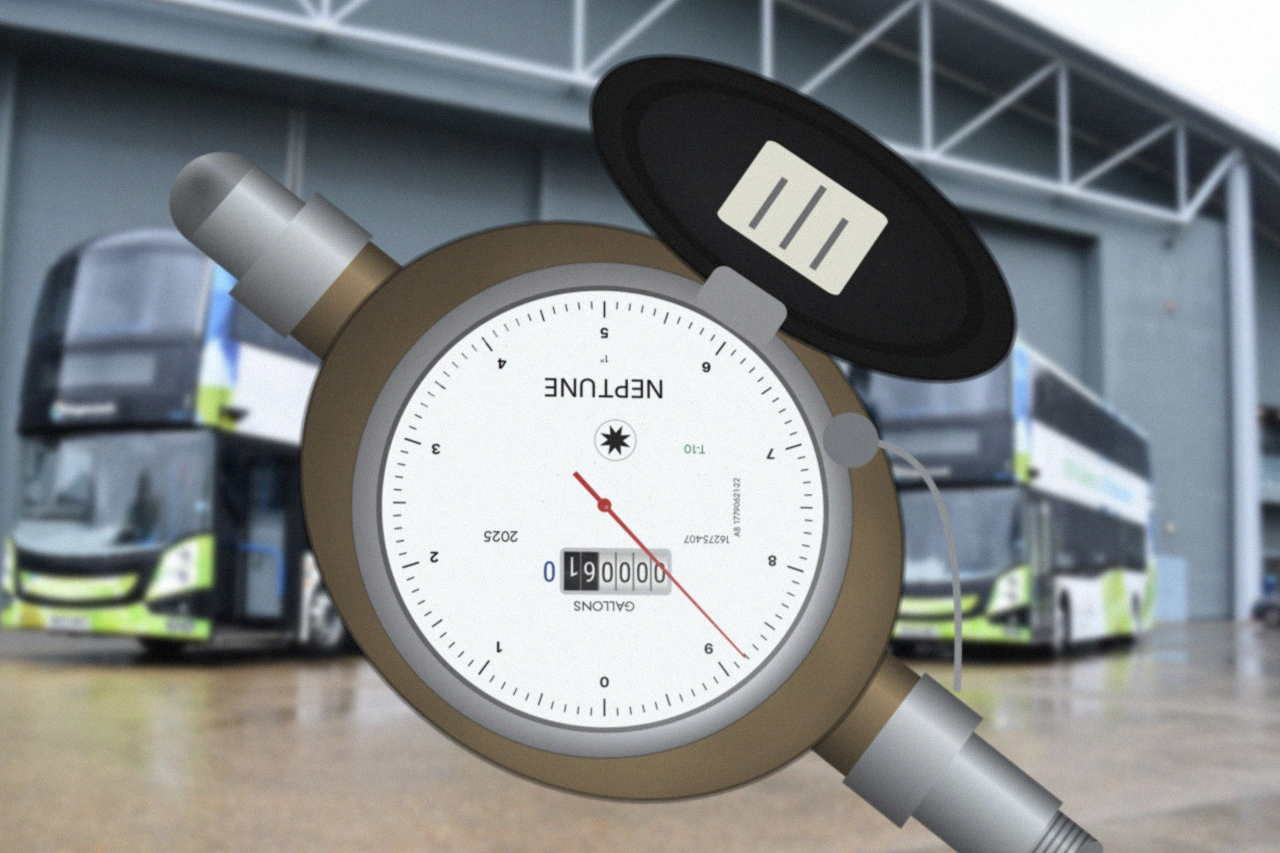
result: 608.8 gal
